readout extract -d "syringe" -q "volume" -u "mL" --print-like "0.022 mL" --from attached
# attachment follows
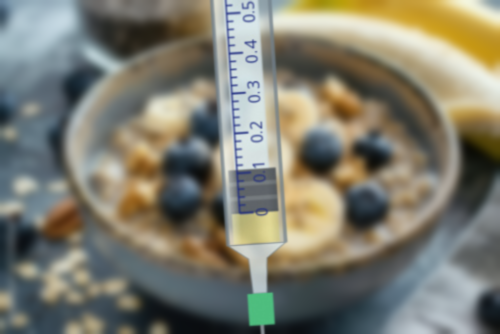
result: 0 mL
